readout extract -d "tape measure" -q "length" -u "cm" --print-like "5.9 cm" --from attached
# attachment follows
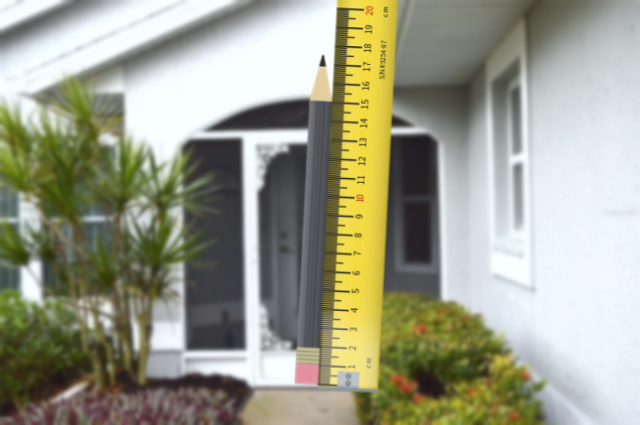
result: 17.5 cm
